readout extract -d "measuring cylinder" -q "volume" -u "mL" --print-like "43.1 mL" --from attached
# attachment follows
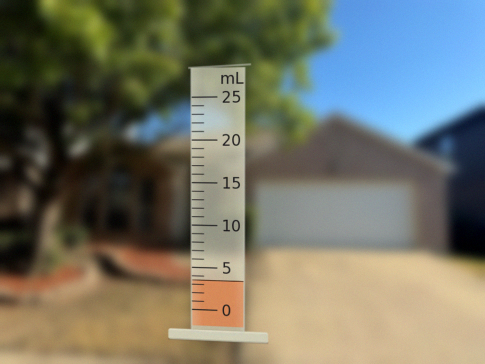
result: 3.5 mL
